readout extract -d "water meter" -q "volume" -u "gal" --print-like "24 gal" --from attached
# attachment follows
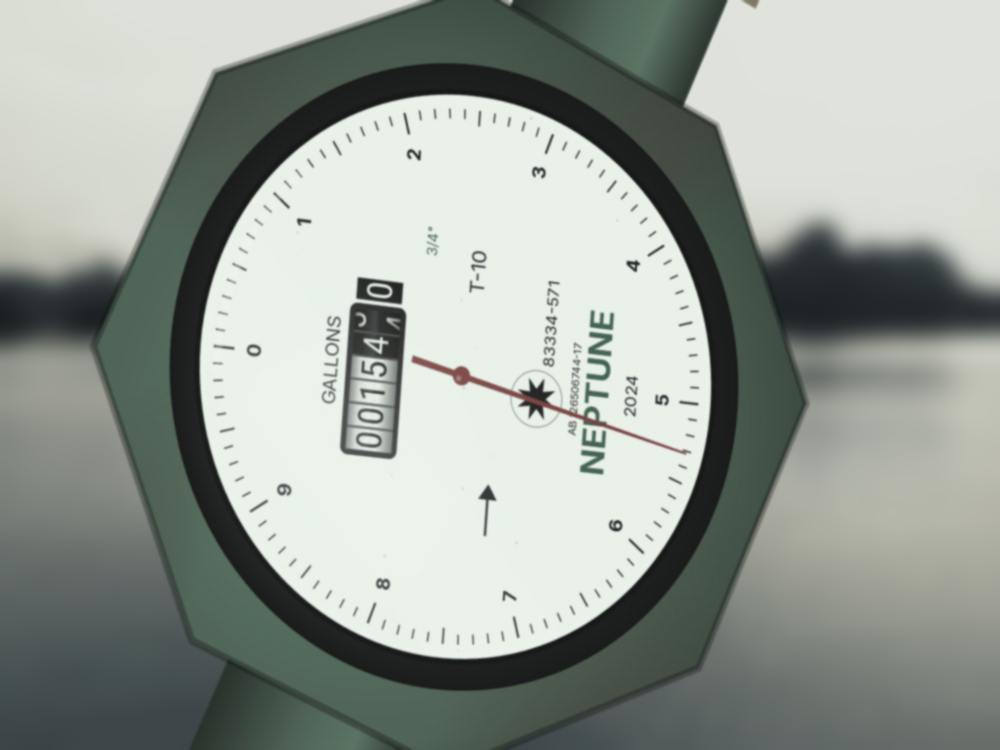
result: 15435.3 gal
